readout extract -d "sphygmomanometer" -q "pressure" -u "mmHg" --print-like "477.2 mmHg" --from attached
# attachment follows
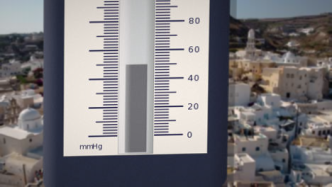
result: 50 mmHg
